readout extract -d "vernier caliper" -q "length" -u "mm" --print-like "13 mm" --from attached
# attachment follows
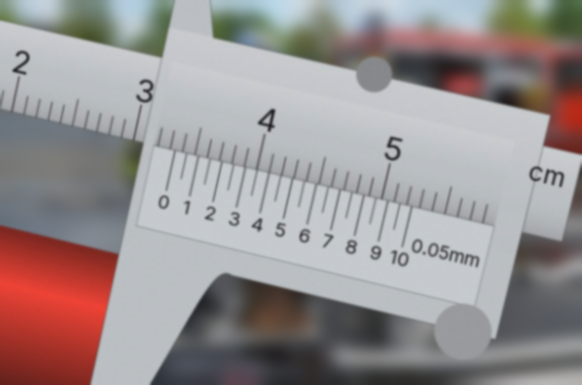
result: 33.4 mm
